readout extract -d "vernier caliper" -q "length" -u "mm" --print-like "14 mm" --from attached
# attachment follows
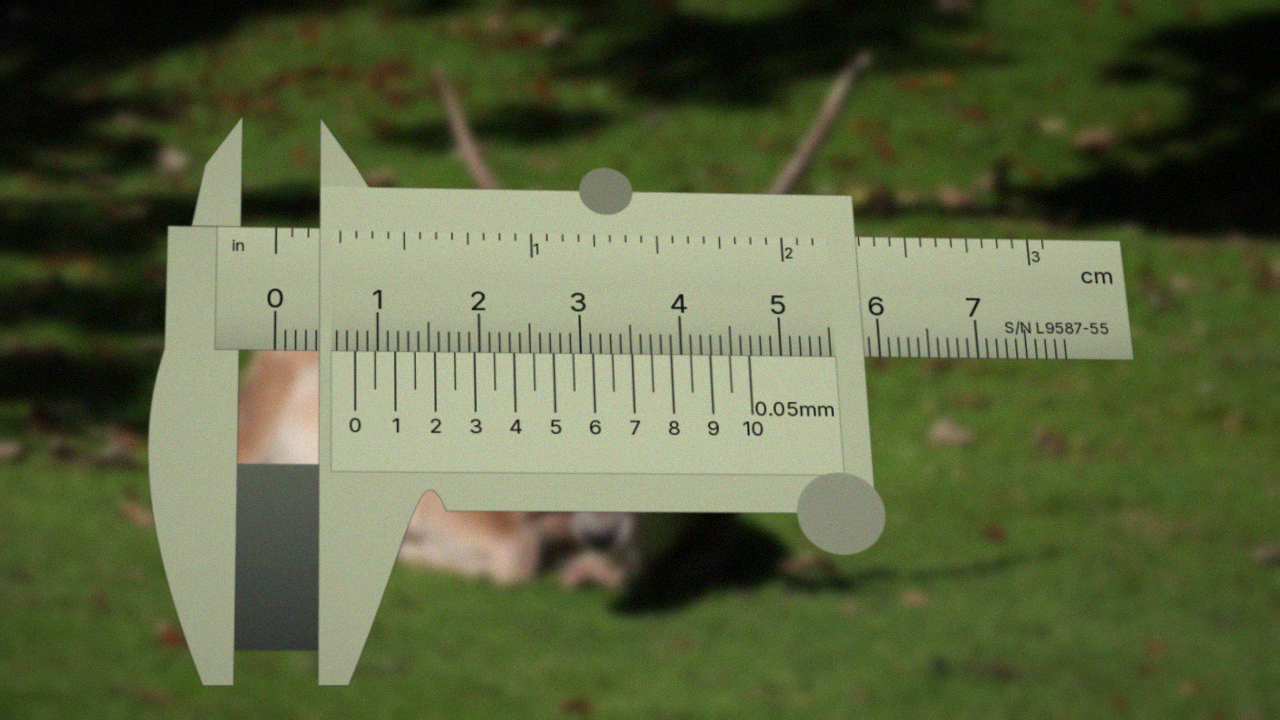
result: 7.8 mm
